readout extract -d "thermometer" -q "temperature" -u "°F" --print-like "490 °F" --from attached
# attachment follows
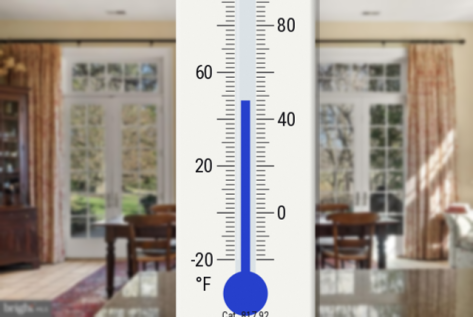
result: 48 °F
